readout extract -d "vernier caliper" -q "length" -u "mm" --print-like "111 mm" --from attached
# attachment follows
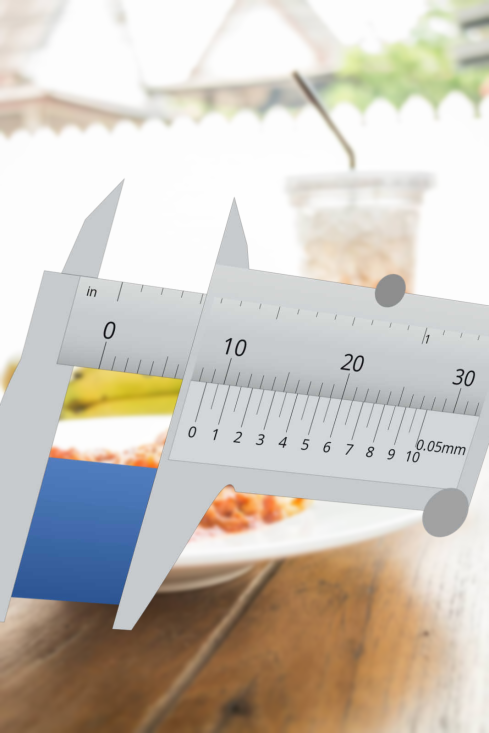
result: 8.6 mm
